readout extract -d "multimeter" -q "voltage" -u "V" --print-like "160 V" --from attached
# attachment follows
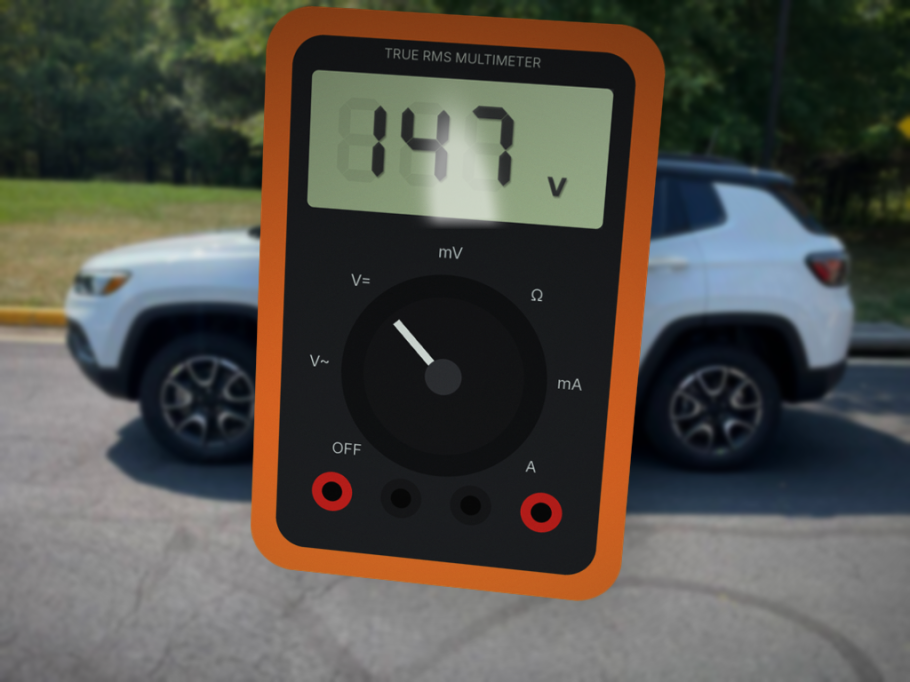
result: 147 V
